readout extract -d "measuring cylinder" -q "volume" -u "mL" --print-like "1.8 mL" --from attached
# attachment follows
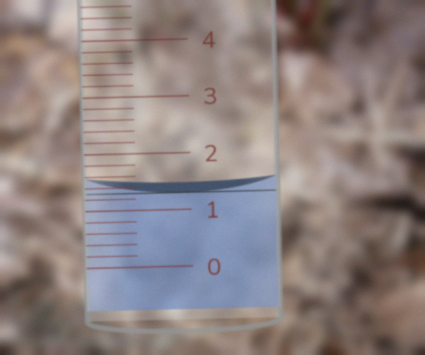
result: 1.3 mL
